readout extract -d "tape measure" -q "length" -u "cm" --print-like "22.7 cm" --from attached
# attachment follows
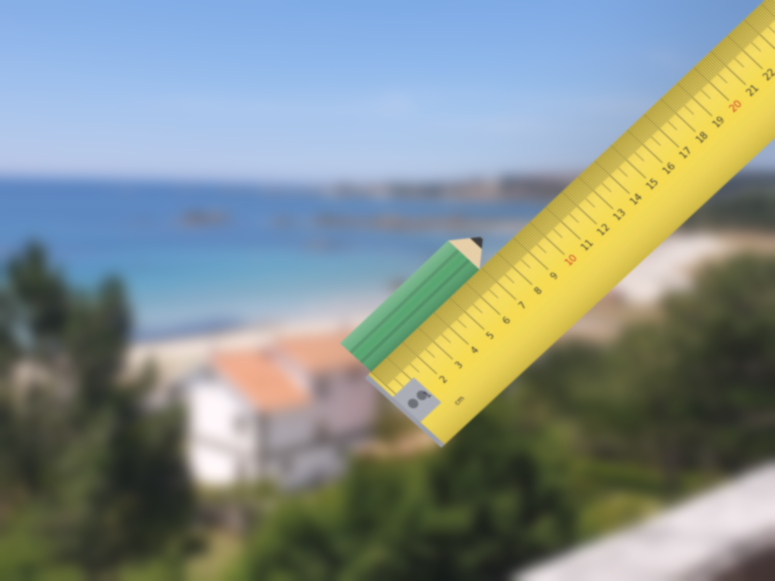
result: 8 cm
